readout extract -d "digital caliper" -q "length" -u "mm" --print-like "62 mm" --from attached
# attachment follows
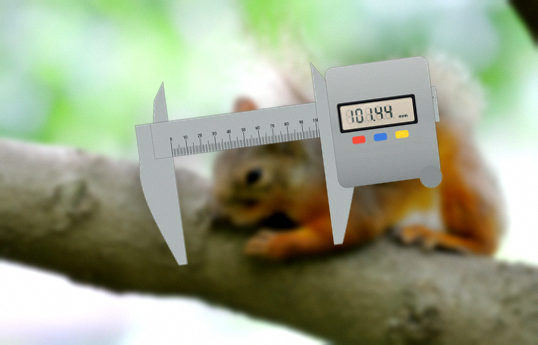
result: 101.44 mm
